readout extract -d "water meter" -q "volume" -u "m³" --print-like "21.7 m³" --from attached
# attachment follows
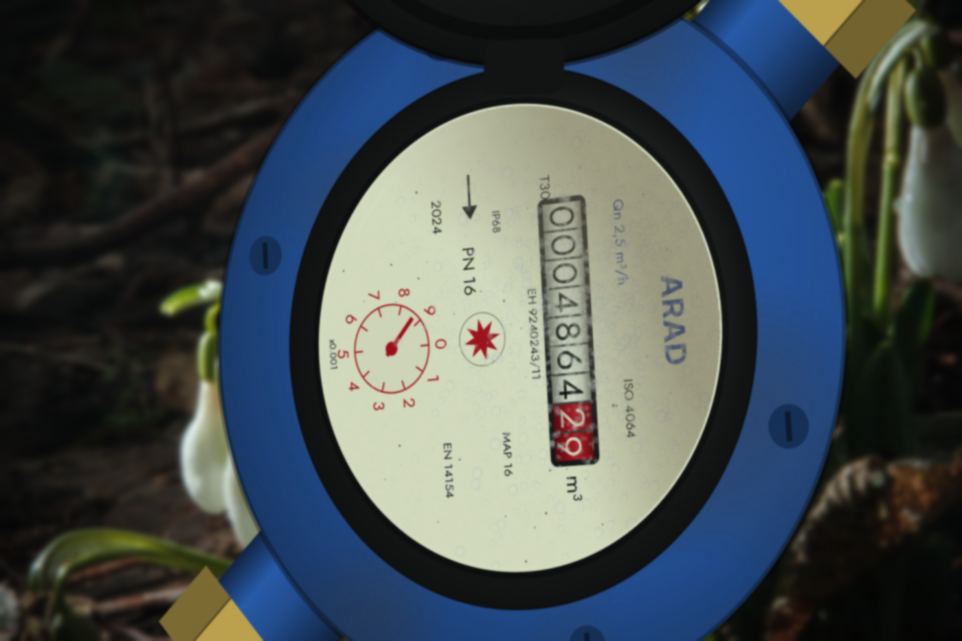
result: 4864.288 m³
